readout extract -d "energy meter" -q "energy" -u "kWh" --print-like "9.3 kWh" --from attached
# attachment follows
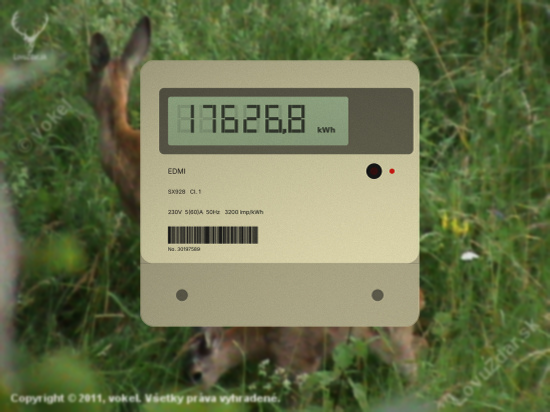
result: 17626.8 kWh
